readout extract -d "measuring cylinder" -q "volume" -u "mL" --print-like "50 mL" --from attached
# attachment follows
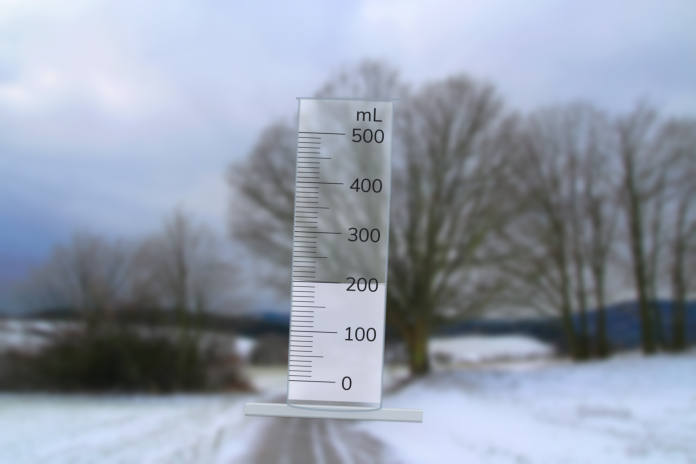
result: 200 mL
